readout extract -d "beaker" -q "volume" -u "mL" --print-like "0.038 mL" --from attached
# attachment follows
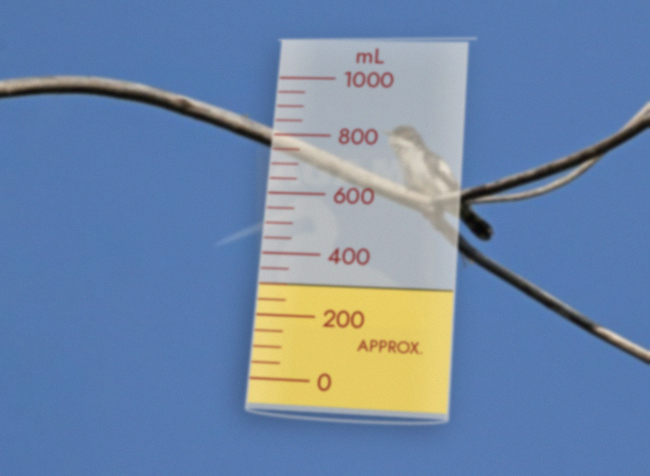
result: 300 mL
